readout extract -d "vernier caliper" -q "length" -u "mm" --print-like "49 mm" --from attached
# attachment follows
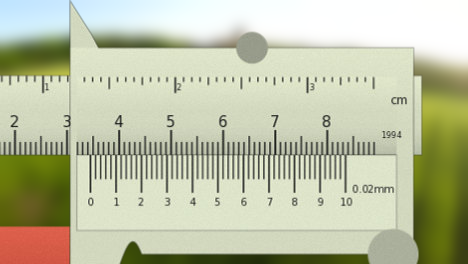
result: 34.5 mm
